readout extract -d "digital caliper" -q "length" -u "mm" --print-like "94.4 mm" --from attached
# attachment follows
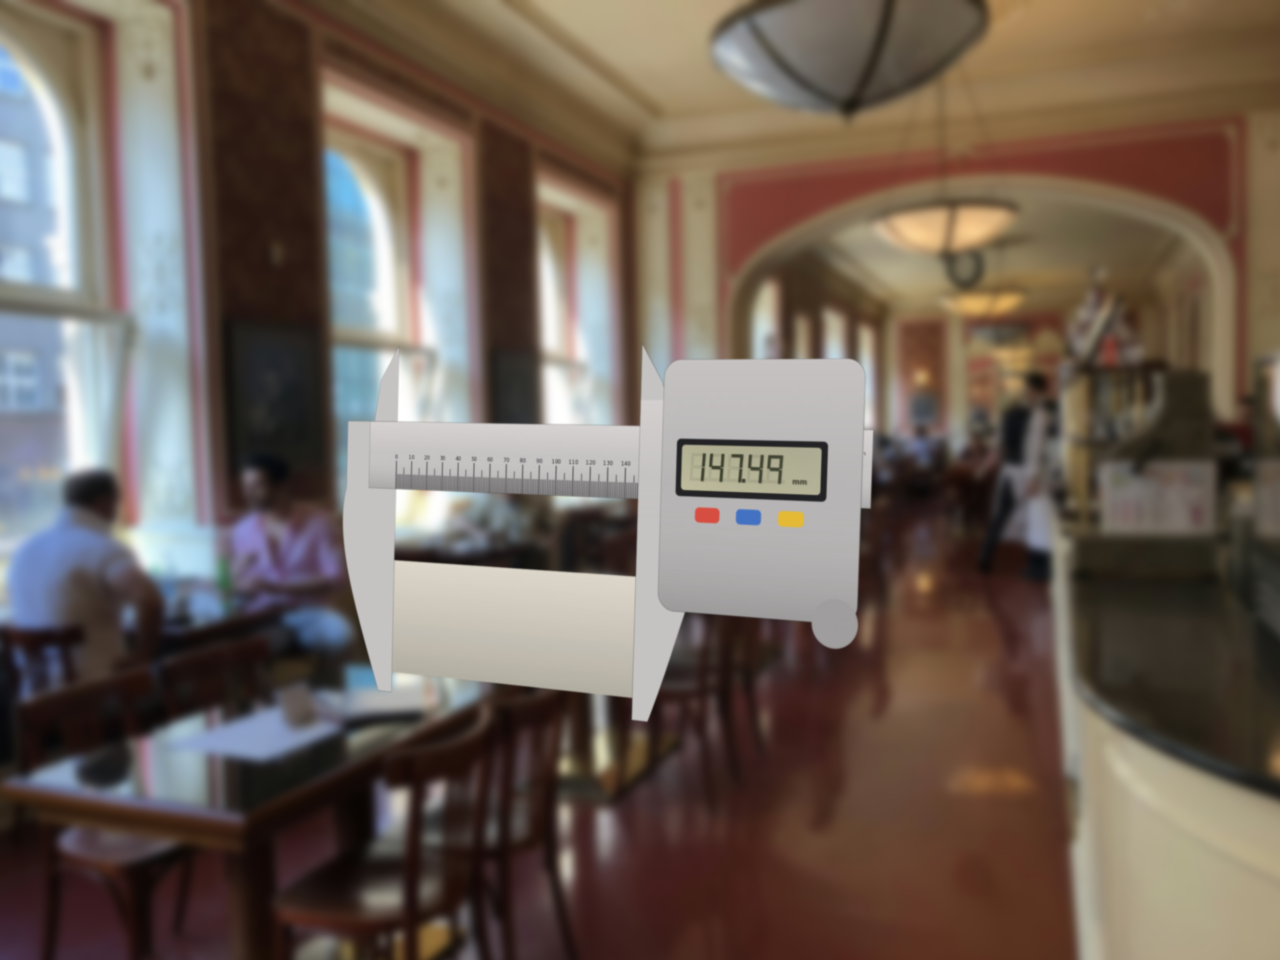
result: 147.49 mm
